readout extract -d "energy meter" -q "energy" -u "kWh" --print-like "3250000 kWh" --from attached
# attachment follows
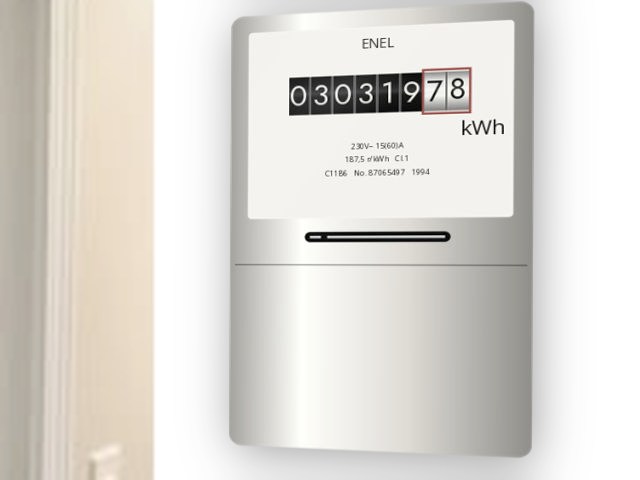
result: 30319.78 kWh
